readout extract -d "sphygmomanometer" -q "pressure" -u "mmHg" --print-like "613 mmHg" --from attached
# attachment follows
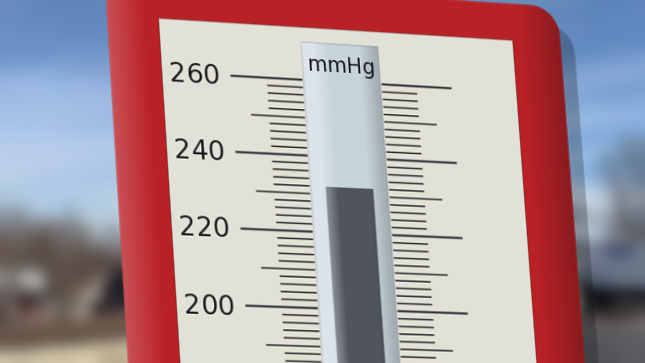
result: 232 mmHg
